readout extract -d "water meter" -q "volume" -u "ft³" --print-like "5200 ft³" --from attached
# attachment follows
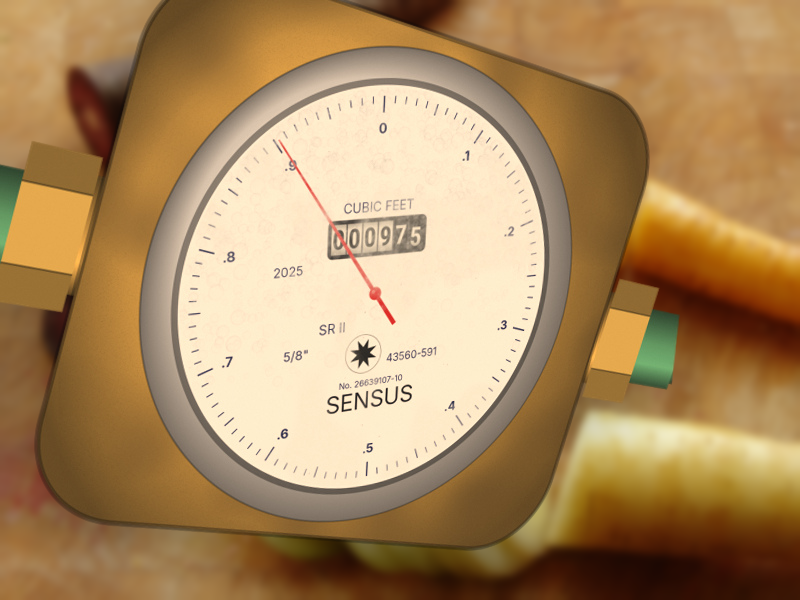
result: 974.90 ft³
